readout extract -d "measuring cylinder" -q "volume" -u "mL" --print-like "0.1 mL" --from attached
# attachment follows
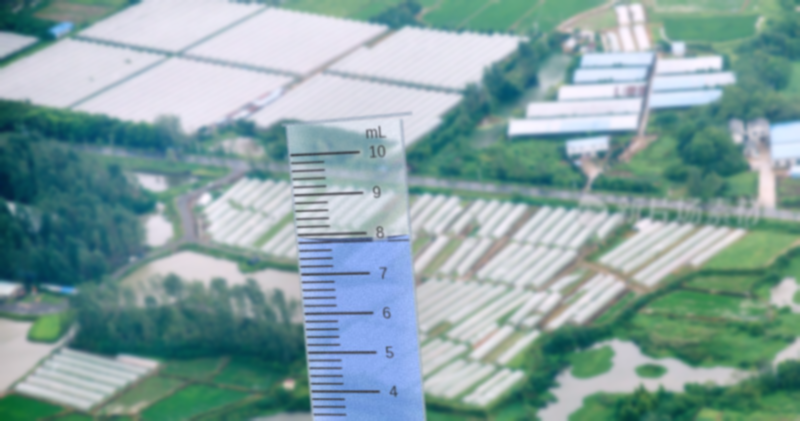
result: 7.8 mL
